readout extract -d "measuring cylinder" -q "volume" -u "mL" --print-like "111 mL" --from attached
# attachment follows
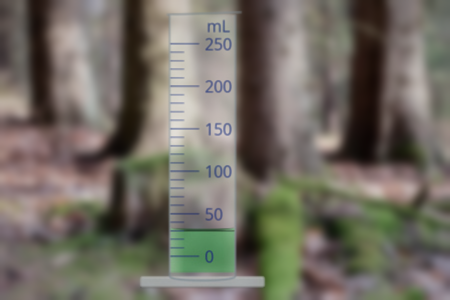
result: 30 mL
